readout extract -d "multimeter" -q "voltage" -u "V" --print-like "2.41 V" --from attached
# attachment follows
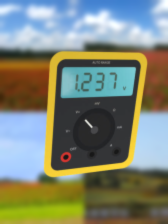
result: 1.237 V
